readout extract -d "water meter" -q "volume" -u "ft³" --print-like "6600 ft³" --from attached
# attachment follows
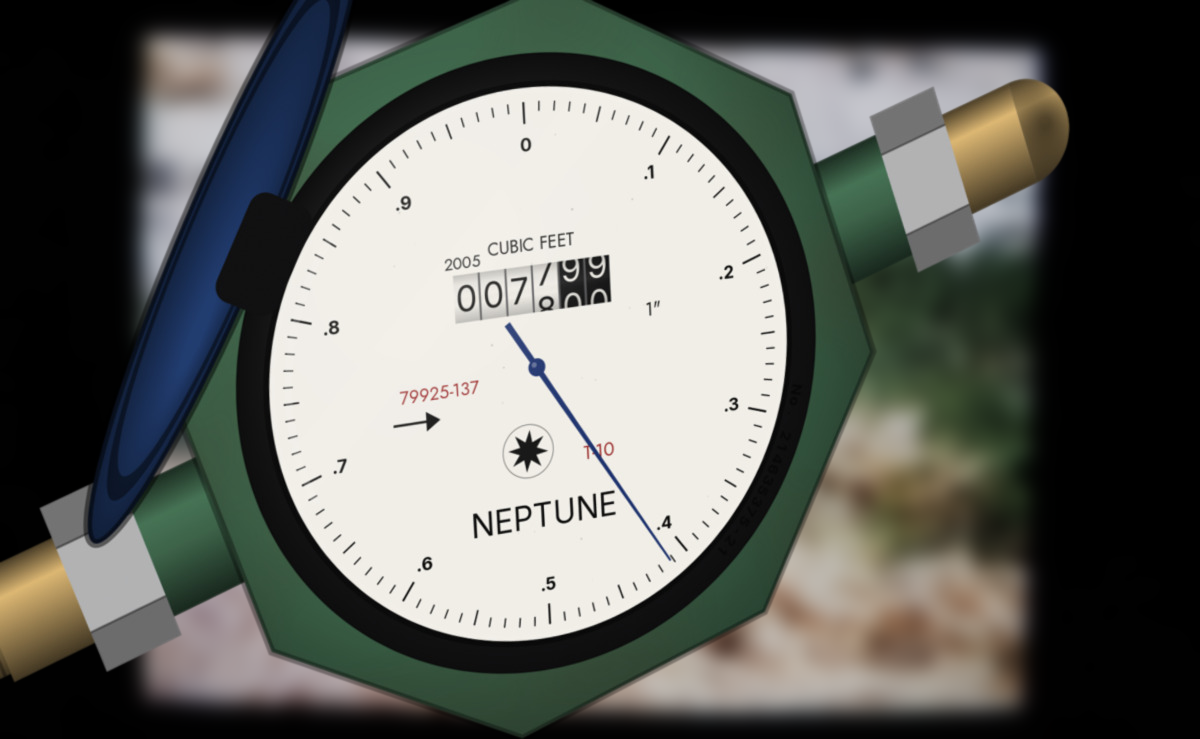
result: 7799.41 ft³
